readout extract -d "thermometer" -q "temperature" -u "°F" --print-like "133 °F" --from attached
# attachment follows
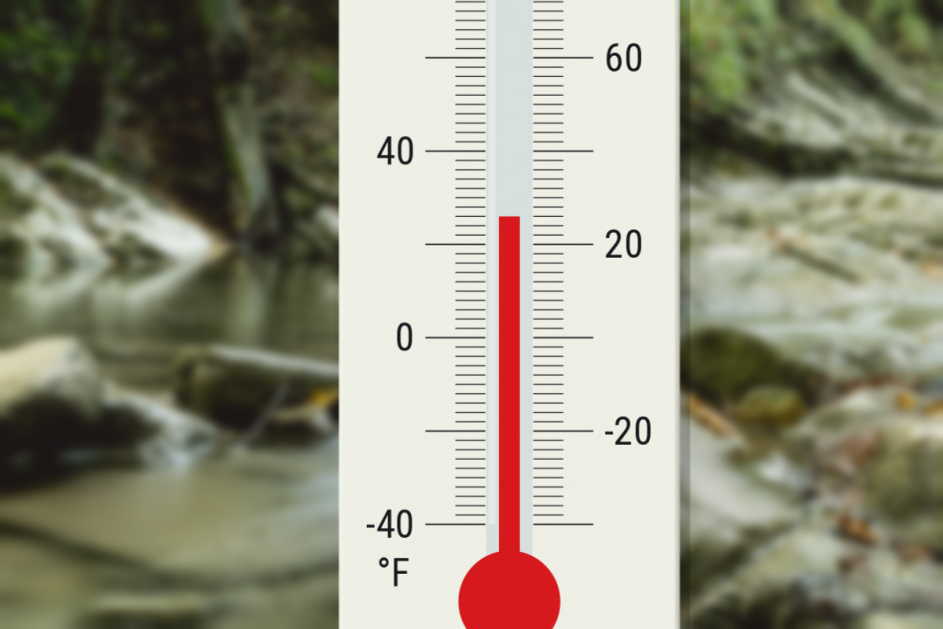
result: 26 °F
